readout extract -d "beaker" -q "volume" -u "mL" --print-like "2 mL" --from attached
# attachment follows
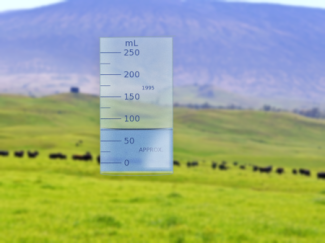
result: 75 mL
